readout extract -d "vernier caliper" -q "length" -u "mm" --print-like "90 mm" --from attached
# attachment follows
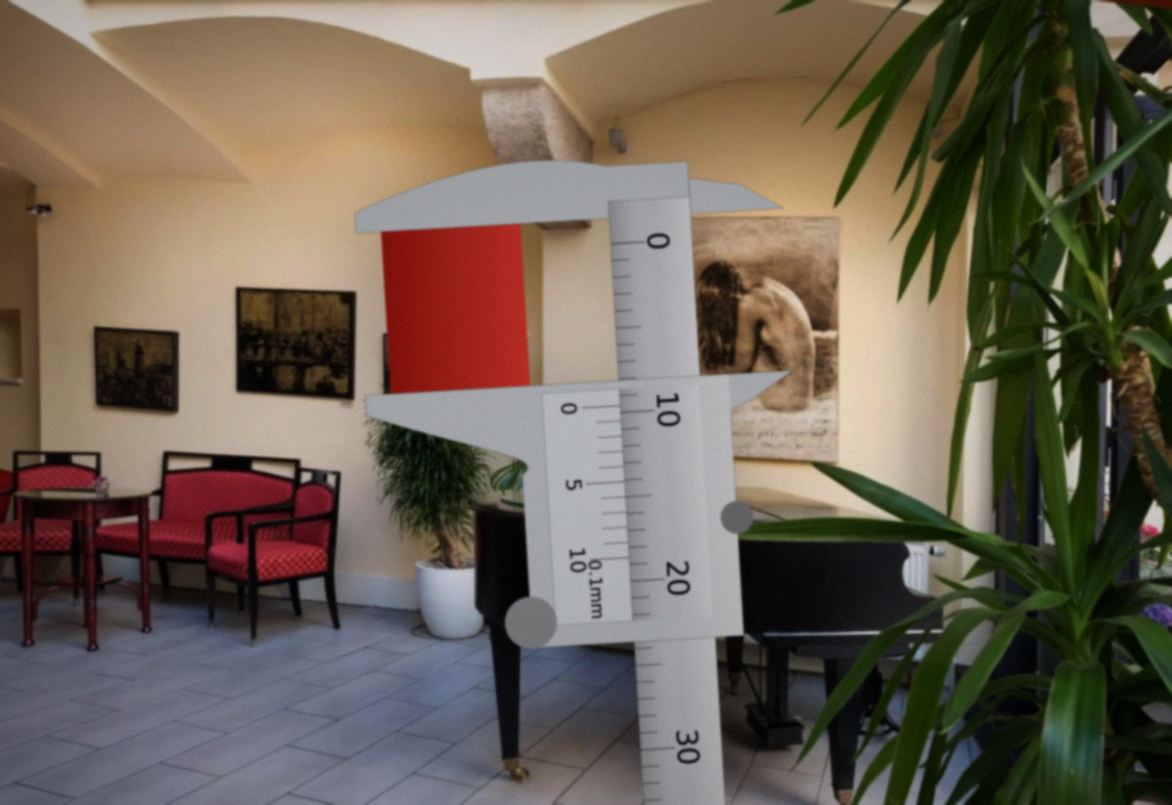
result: 9.6 mm
